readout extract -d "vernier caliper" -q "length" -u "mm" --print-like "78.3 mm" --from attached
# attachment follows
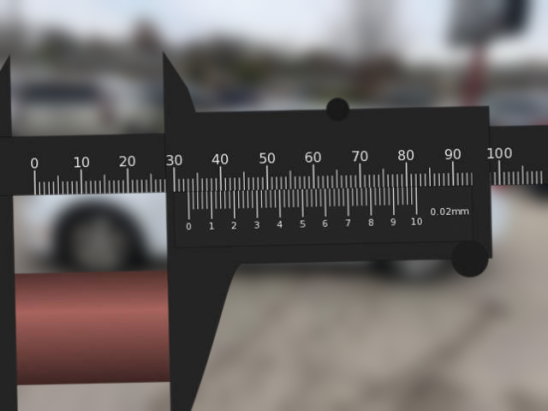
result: 33.0 mm
